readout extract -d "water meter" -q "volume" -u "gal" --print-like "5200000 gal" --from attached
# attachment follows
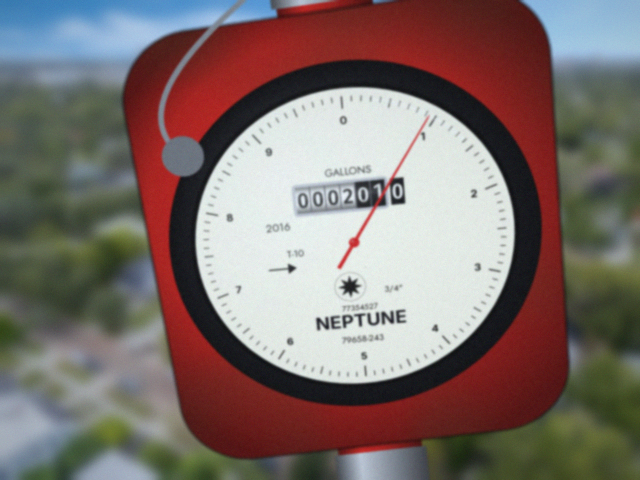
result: 2010.9 gal
